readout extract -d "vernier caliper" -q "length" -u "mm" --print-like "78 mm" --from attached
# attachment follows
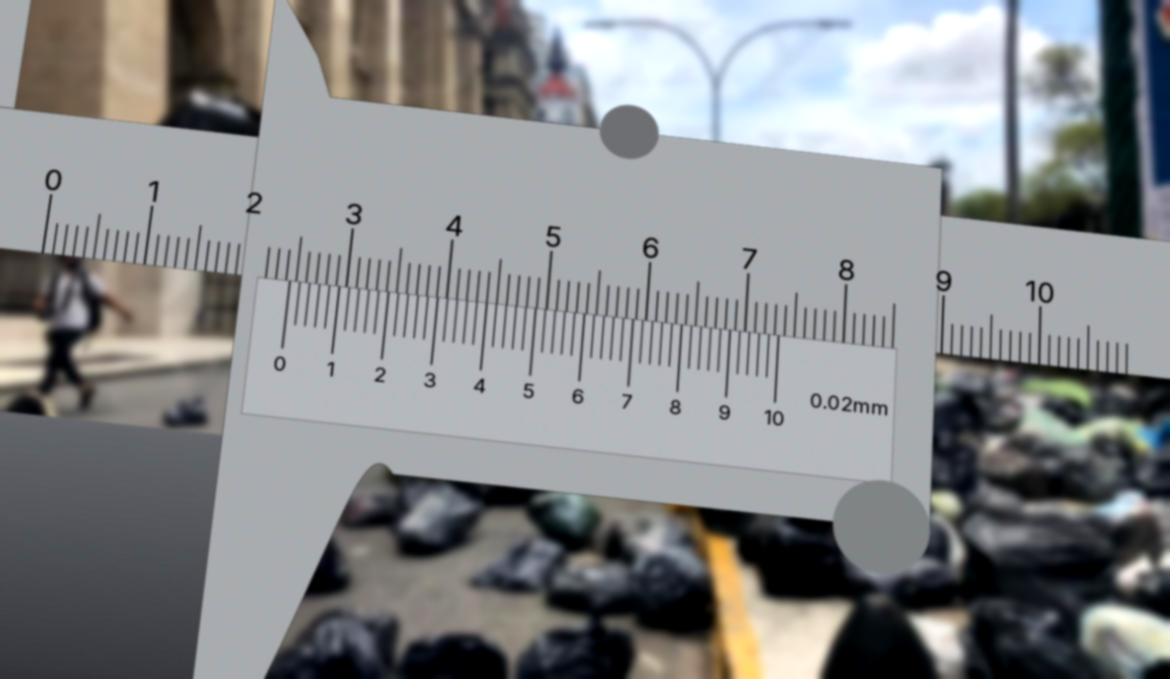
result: 24.4 mm
